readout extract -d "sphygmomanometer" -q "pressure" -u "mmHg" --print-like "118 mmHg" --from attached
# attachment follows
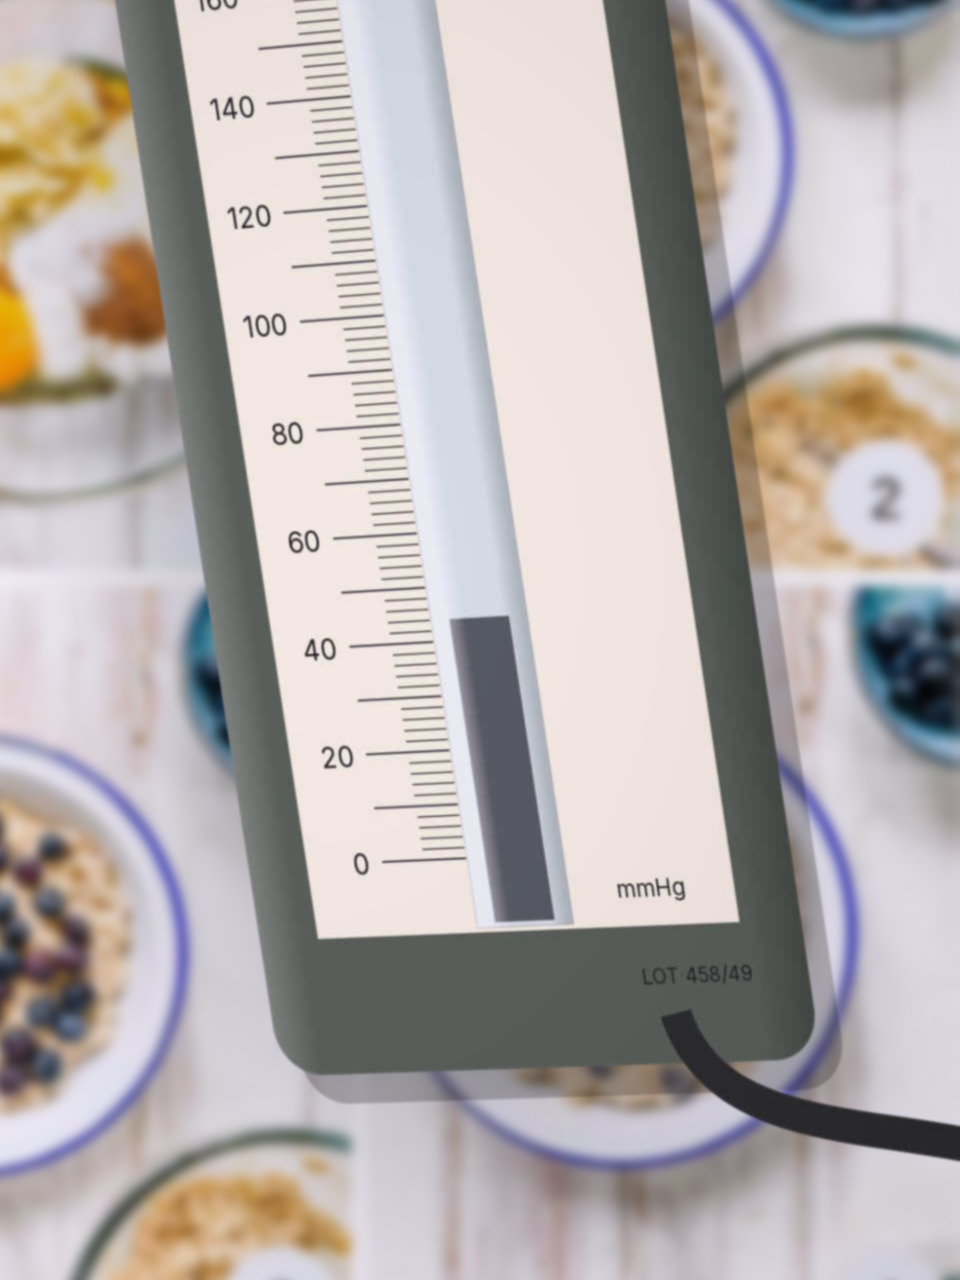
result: 44 mmHg
